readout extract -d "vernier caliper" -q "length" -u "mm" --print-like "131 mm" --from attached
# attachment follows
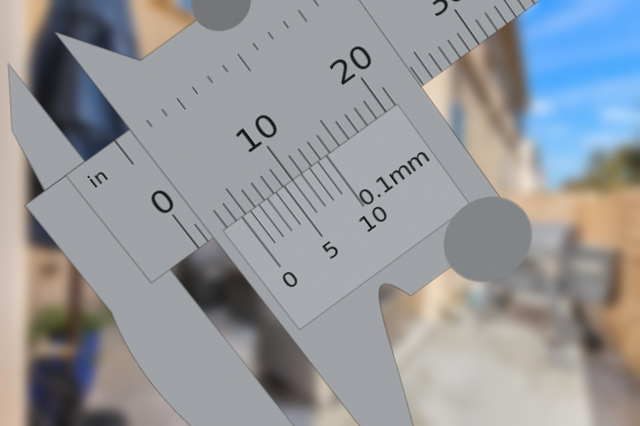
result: 4.6 mm
